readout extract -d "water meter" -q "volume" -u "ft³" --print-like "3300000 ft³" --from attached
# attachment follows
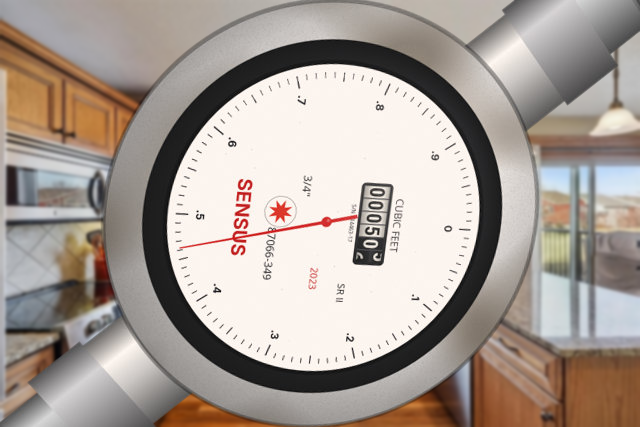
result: 505.46 ft³
